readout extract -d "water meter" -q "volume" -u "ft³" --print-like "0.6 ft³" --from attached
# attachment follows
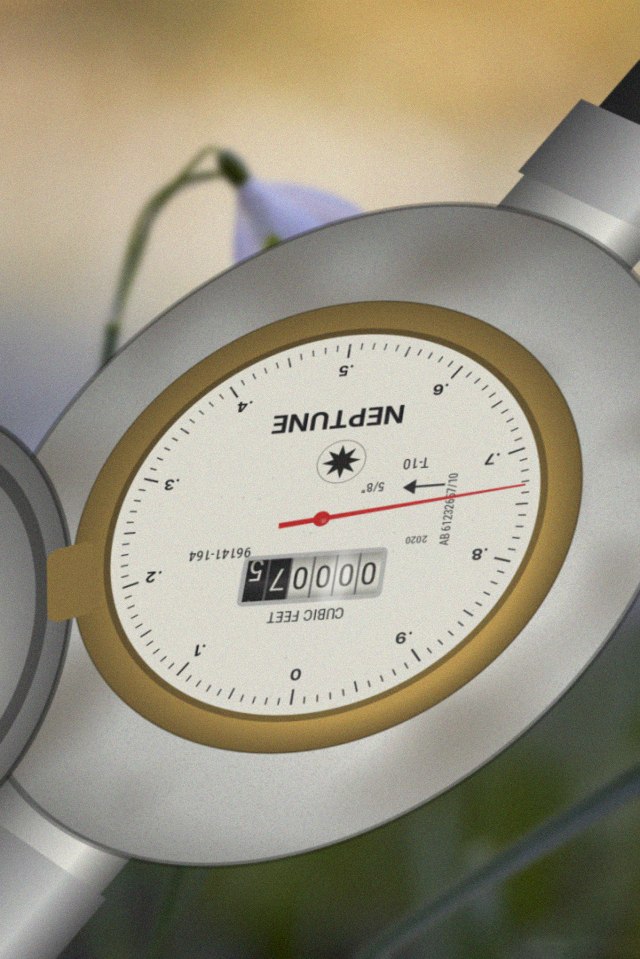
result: 74.73 ft³
